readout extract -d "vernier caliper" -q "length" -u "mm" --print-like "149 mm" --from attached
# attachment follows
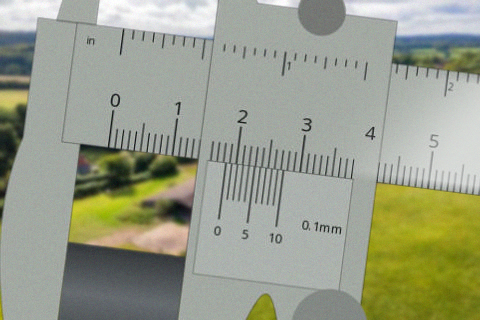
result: 18.4 mm
